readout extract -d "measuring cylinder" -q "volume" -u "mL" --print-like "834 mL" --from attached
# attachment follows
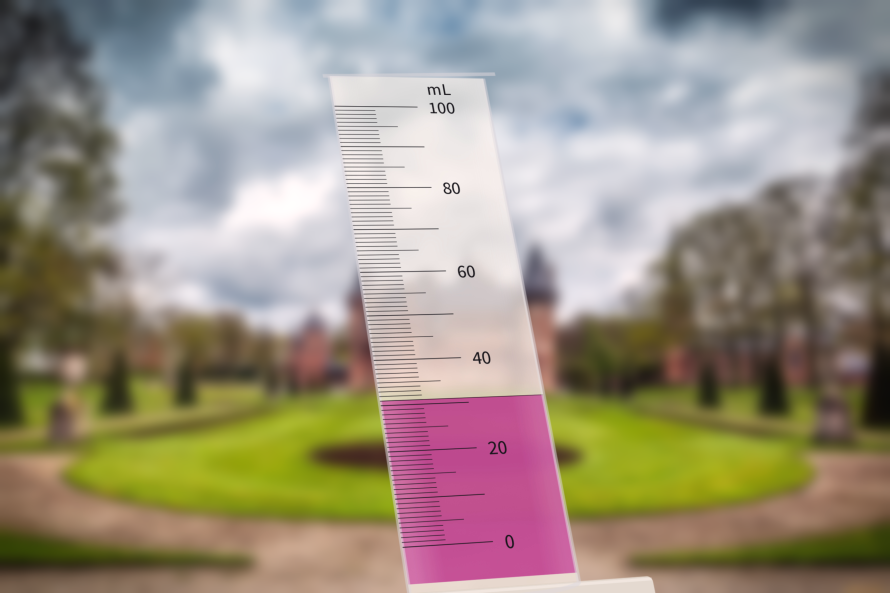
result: 31 mL
